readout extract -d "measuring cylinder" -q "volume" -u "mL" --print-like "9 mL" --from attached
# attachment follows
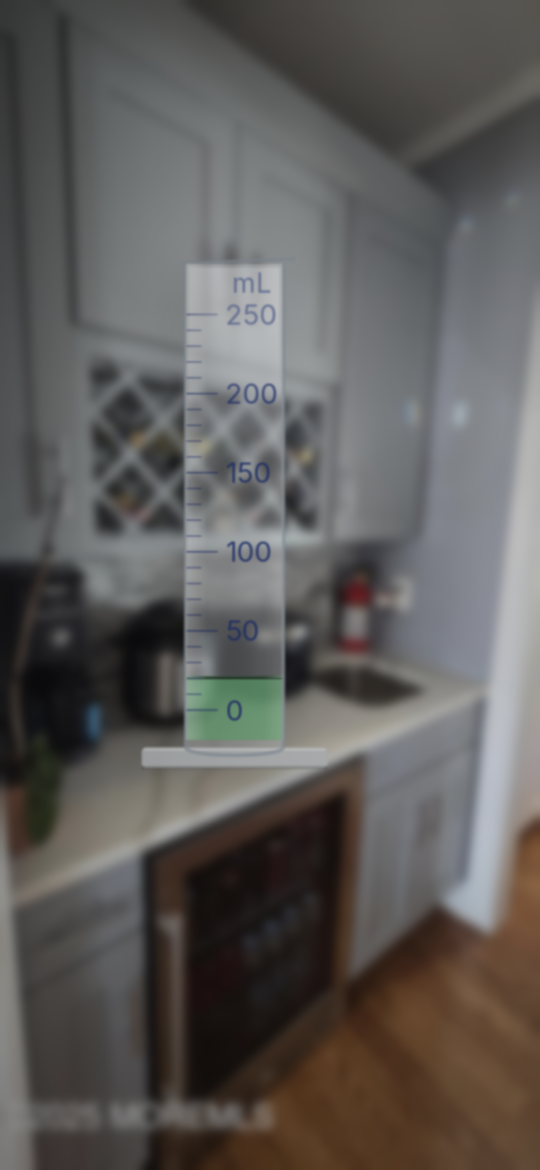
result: 20 mL
